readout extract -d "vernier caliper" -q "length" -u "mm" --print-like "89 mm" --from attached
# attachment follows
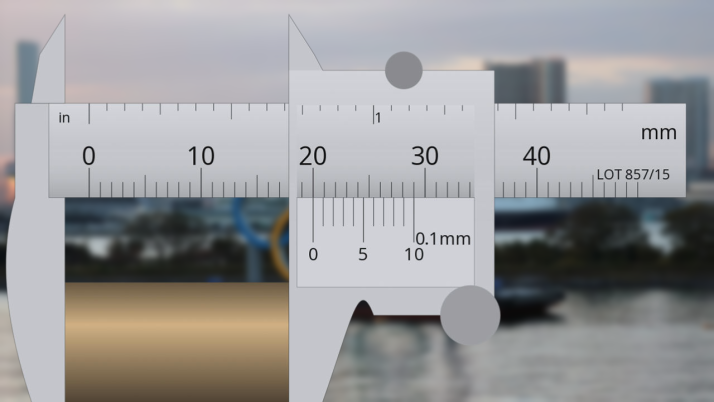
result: 20.0 mm
